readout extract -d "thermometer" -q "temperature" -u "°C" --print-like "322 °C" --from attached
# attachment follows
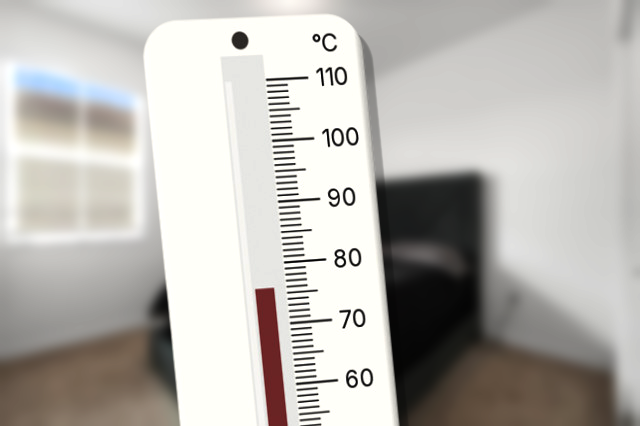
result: 76 °C
